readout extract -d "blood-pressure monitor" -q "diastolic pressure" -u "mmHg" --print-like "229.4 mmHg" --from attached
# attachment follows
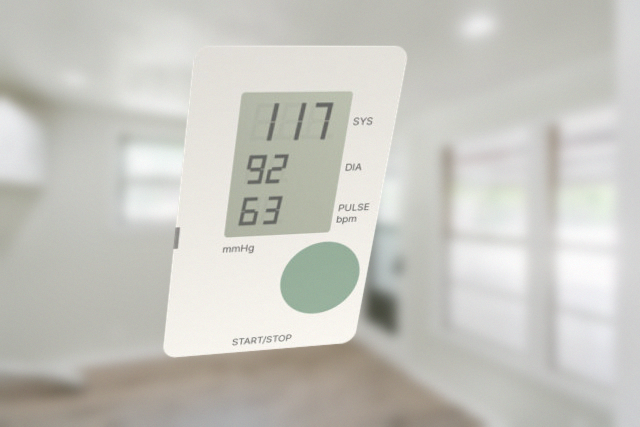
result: 92 mmHg
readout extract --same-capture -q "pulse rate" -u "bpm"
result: 63 bpm
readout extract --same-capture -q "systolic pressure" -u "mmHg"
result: 117 mmHg
